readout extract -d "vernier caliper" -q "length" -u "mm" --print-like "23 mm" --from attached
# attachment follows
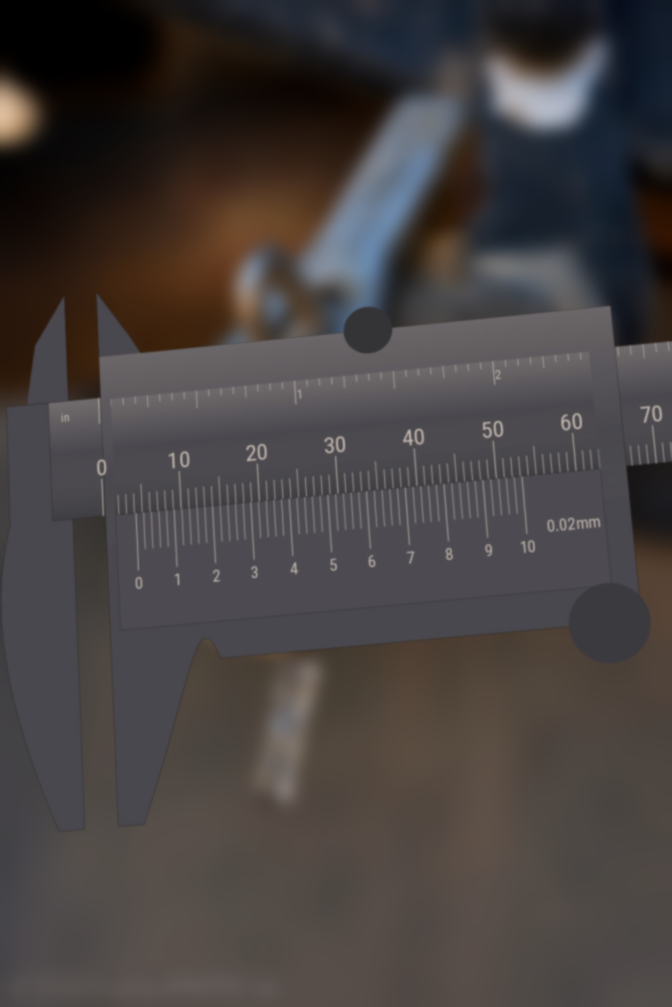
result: 4.2 mm
